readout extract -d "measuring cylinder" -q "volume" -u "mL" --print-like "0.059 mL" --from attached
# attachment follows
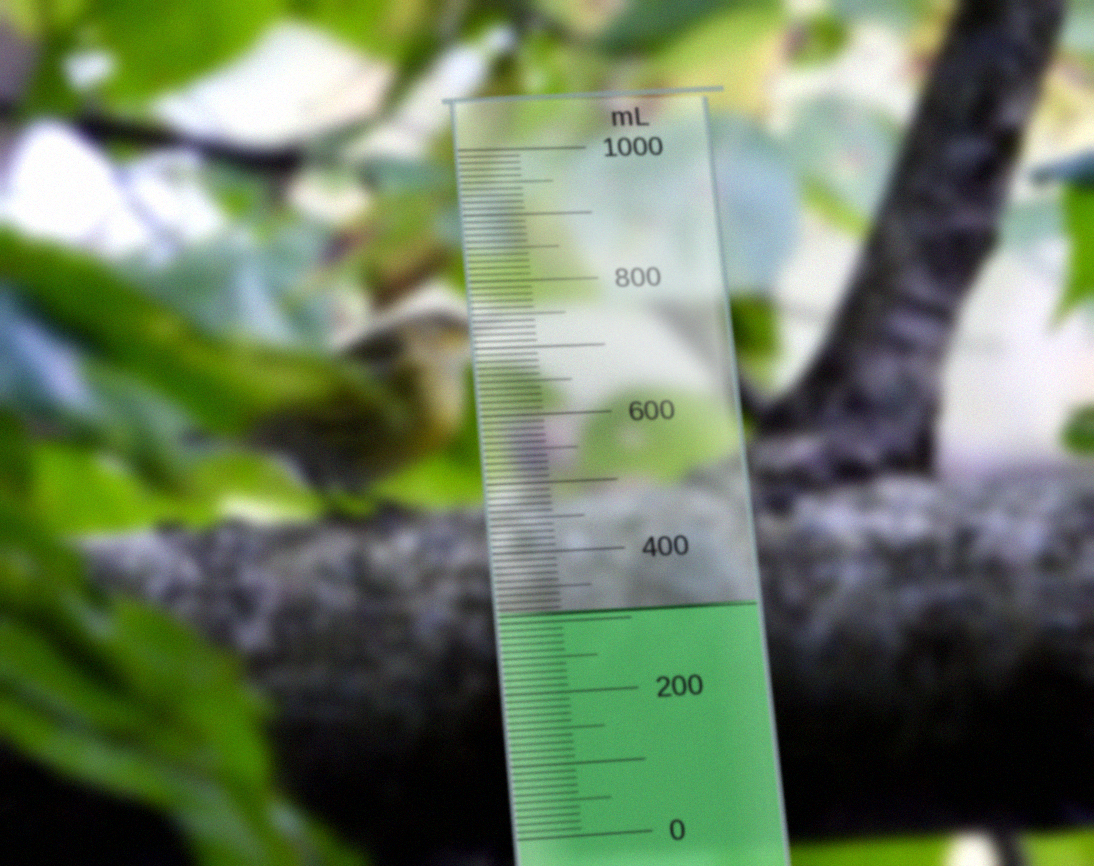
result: 310 mL
